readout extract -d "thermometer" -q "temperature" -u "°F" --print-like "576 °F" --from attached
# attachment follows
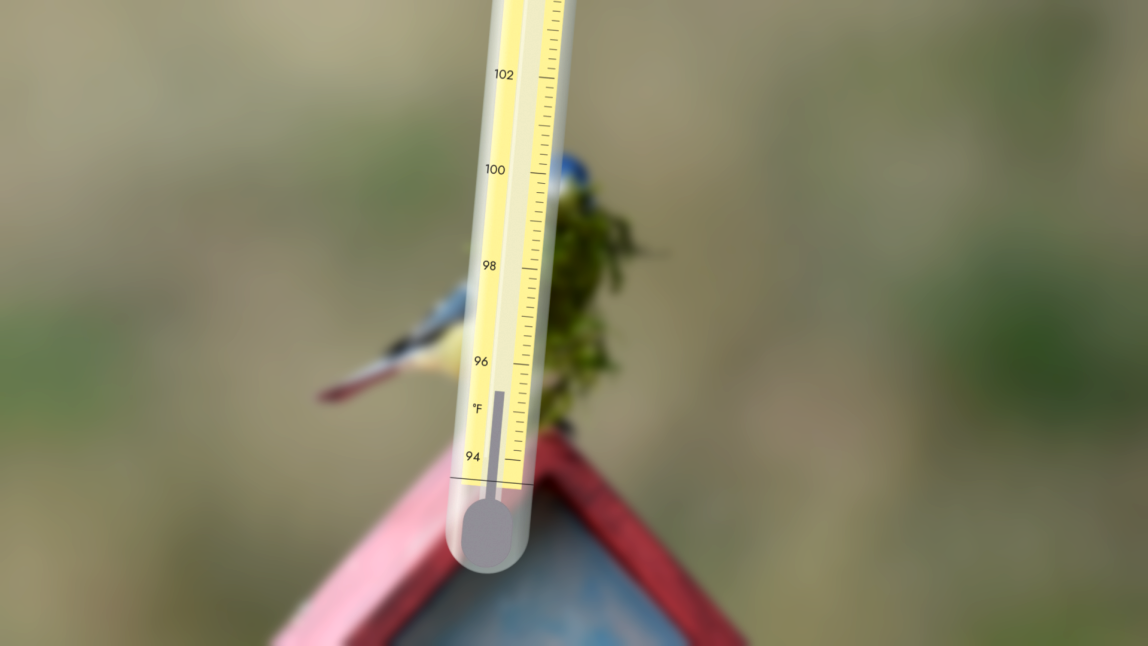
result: 95.4 °F
